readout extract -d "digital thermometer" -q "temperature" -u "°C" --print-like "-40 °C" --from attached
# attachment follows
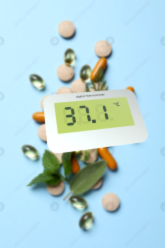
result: 37.1 °C
